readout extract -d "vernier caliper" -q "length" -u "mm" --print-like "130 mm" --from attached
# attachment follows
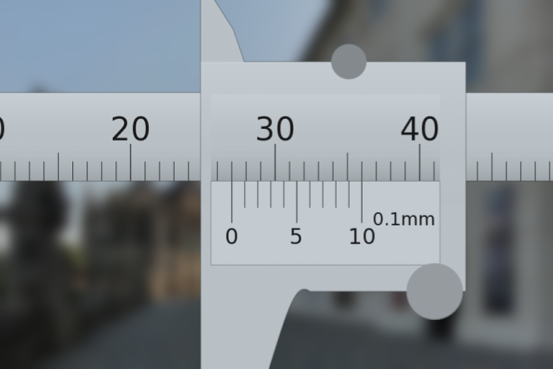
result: 27.0 mm
